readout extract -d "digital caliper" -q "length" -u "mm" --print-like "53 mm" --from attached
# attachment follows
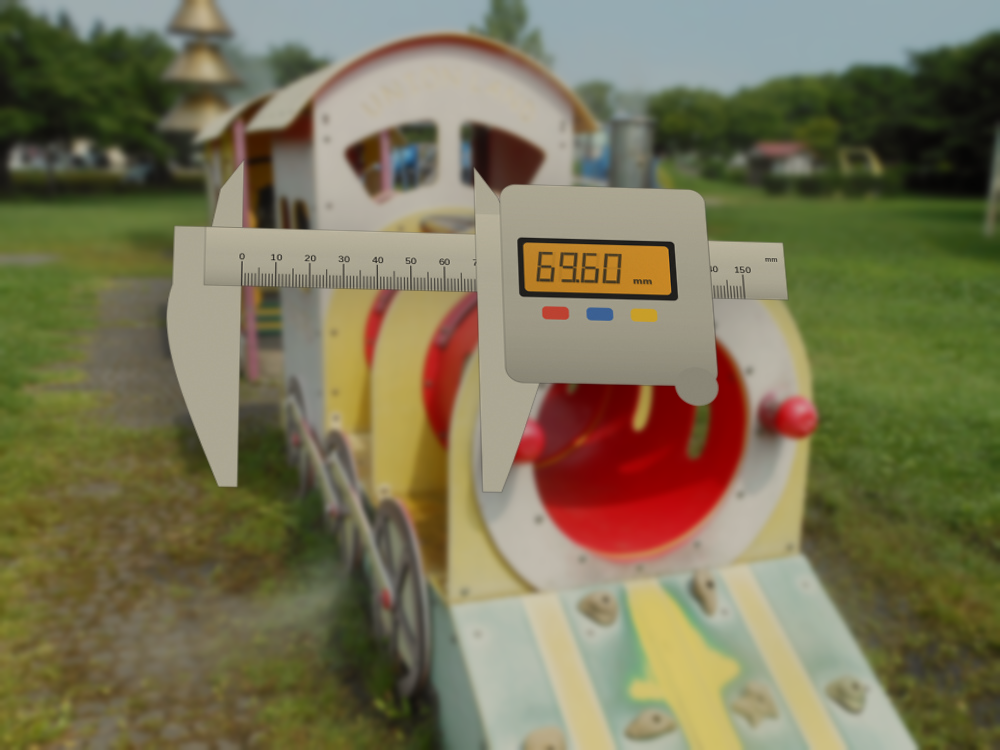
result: 69.60 mm
